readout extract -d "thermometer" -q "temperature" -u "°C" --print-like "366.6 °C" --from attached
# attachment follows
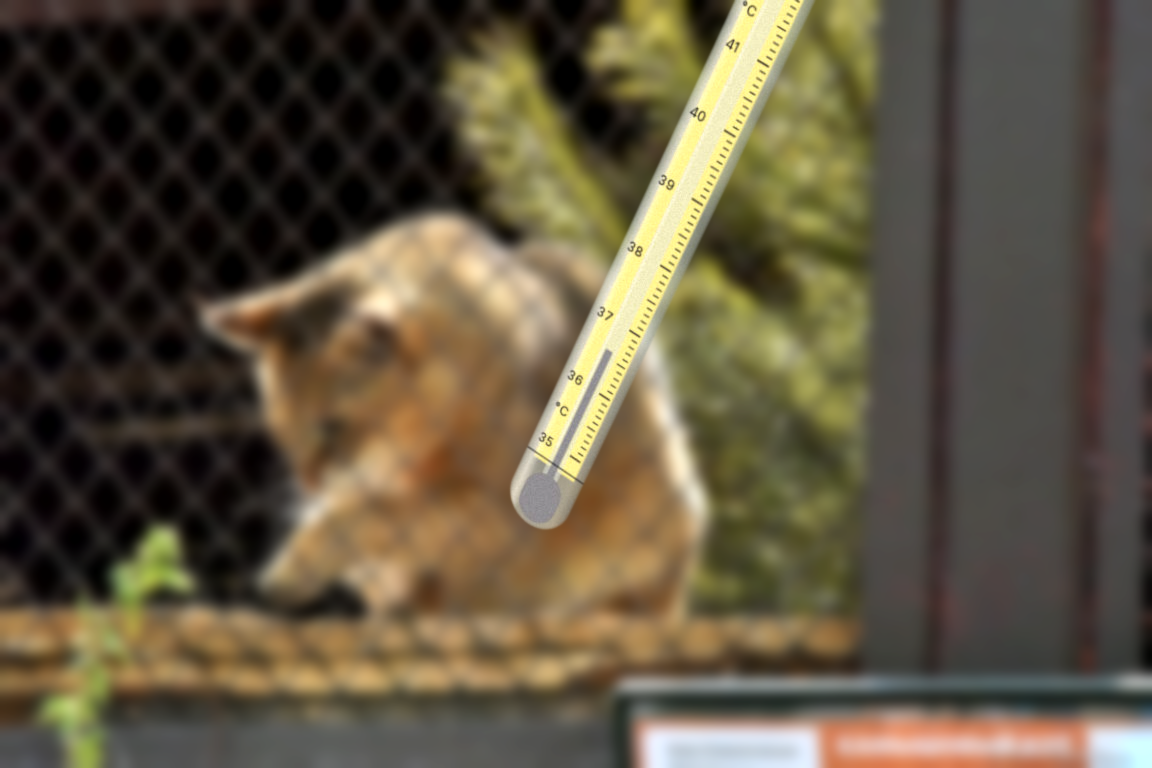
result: 36.6 °C
